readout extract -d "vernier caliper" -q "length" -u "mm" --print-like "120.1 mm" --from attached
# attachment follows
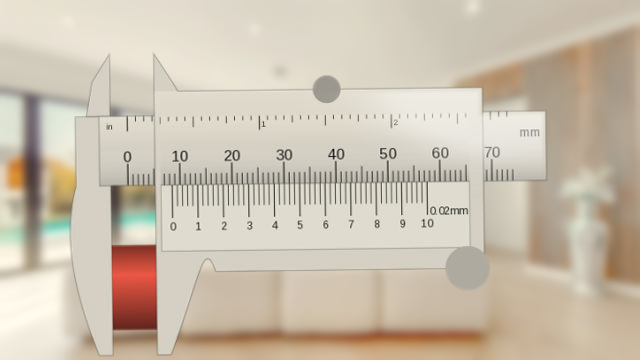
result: 8.5 mm
